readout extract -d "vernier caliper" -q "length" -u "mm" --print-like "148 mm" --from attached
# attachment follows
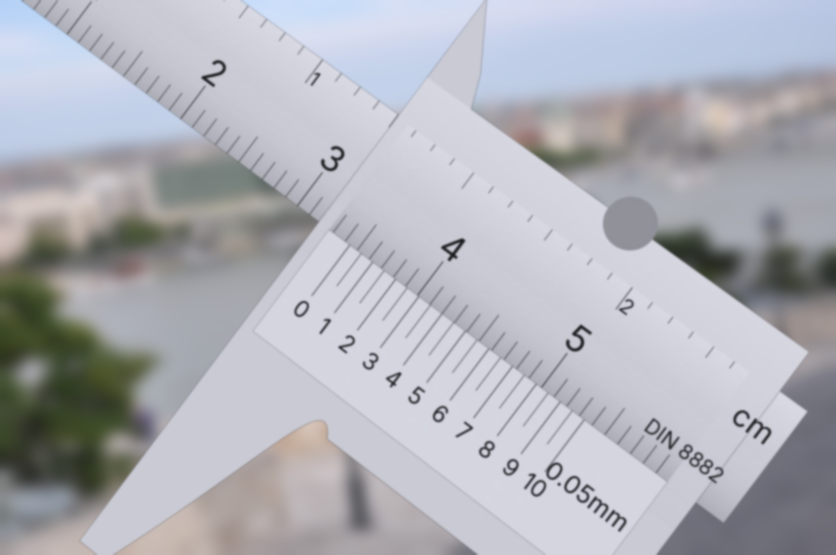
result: 34.4 mm
